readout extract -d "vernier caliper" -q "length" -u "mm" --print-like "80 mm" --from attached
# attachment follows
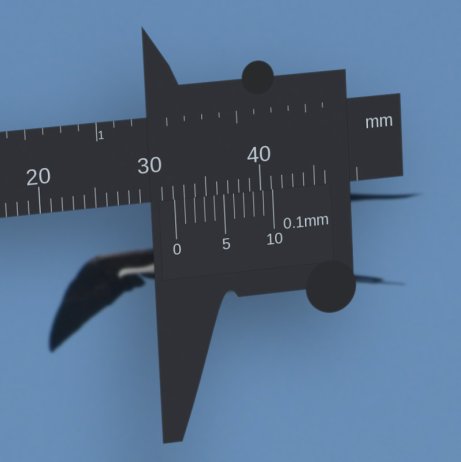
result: 32.1 mm
